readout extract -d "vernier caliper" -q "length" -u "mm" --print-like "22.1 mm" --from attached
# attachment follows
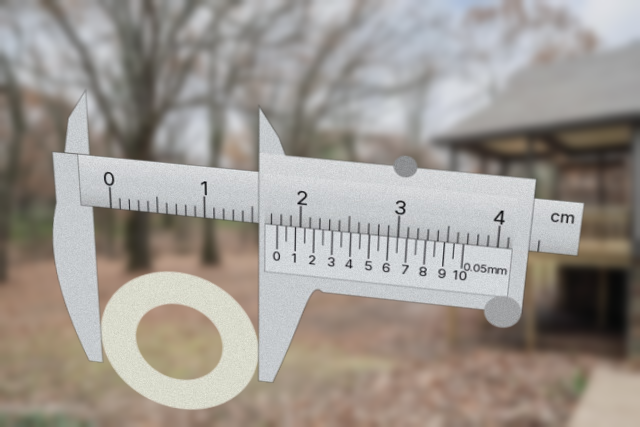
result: 17.6 mm
